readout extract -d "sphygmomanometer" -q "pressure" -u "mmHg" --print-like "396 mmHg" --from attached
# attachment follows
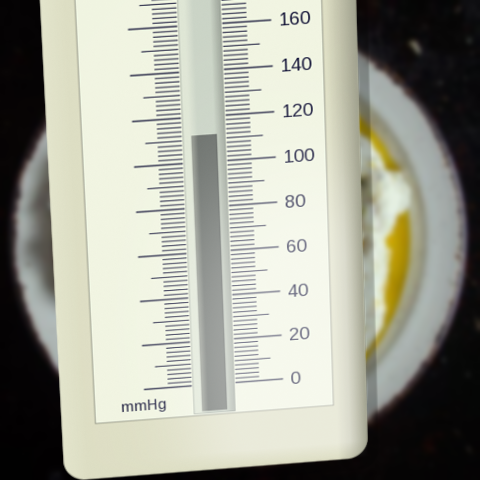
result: 112 mmHg
